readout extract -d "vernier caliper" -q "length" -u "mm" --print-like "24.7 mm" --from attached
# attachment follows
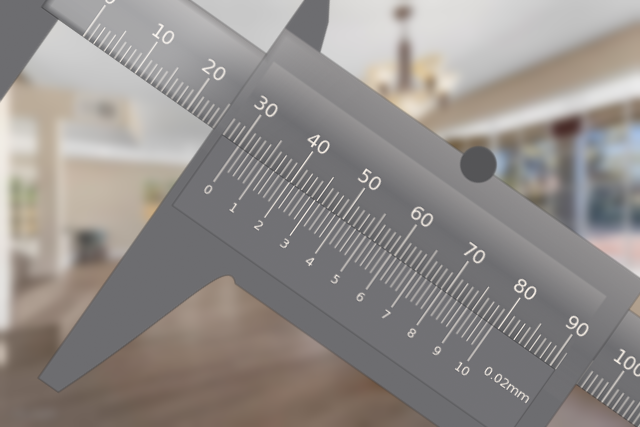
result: 30.0 mm
